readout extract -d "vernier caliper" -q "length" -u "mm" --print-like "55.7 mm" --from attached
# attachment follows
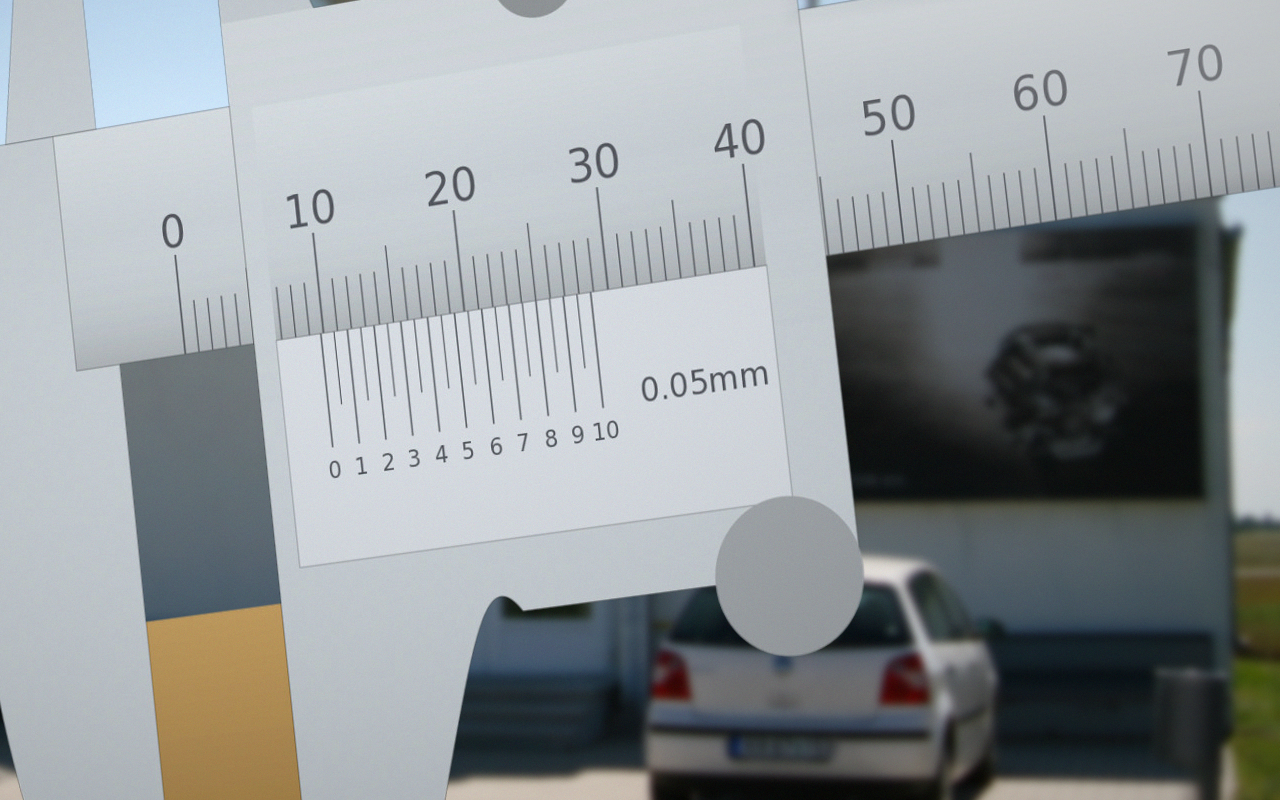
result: 9.8 mm
